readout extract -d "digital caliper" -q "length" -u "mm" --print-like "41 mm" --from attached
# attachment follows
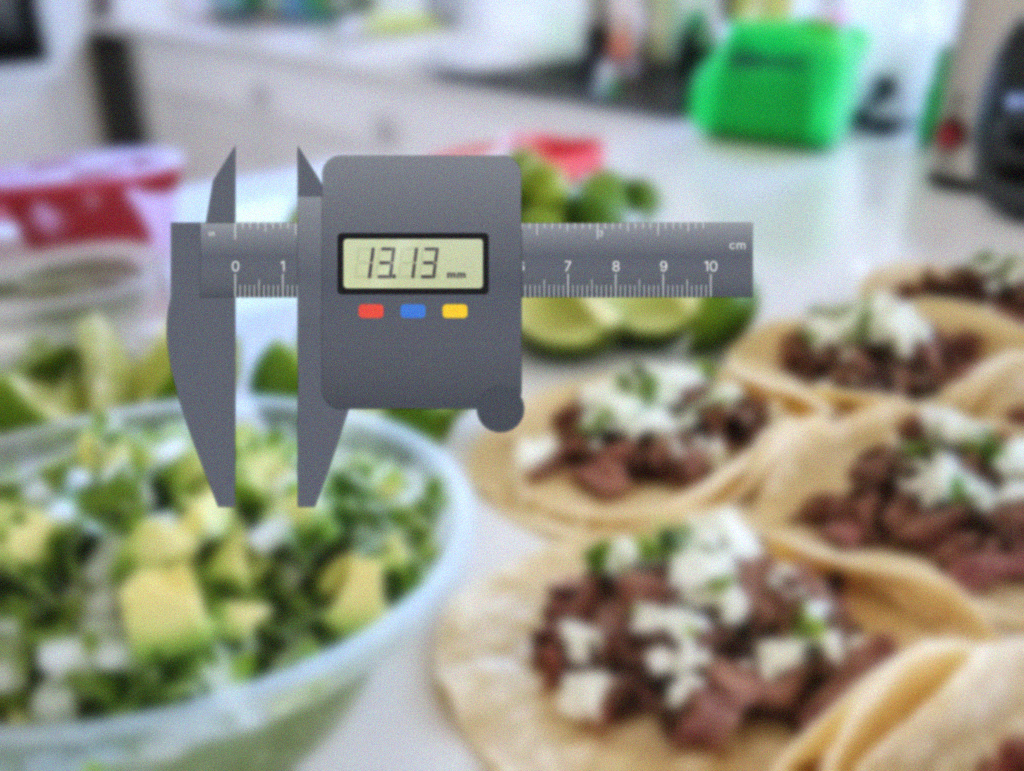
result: 13.13 mm
